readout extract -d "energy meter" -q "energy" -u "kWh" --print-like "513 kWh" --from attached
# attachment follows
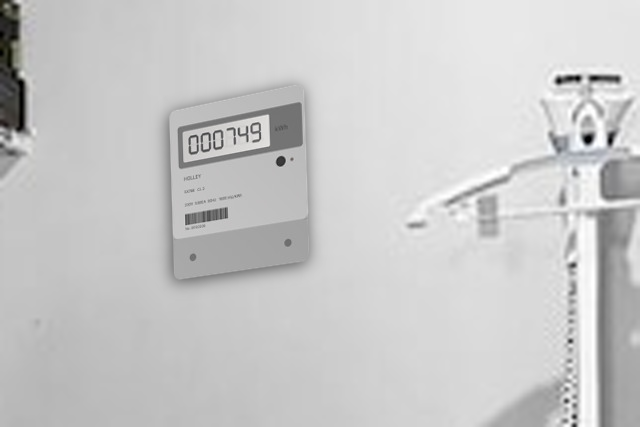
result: 749 kWh
